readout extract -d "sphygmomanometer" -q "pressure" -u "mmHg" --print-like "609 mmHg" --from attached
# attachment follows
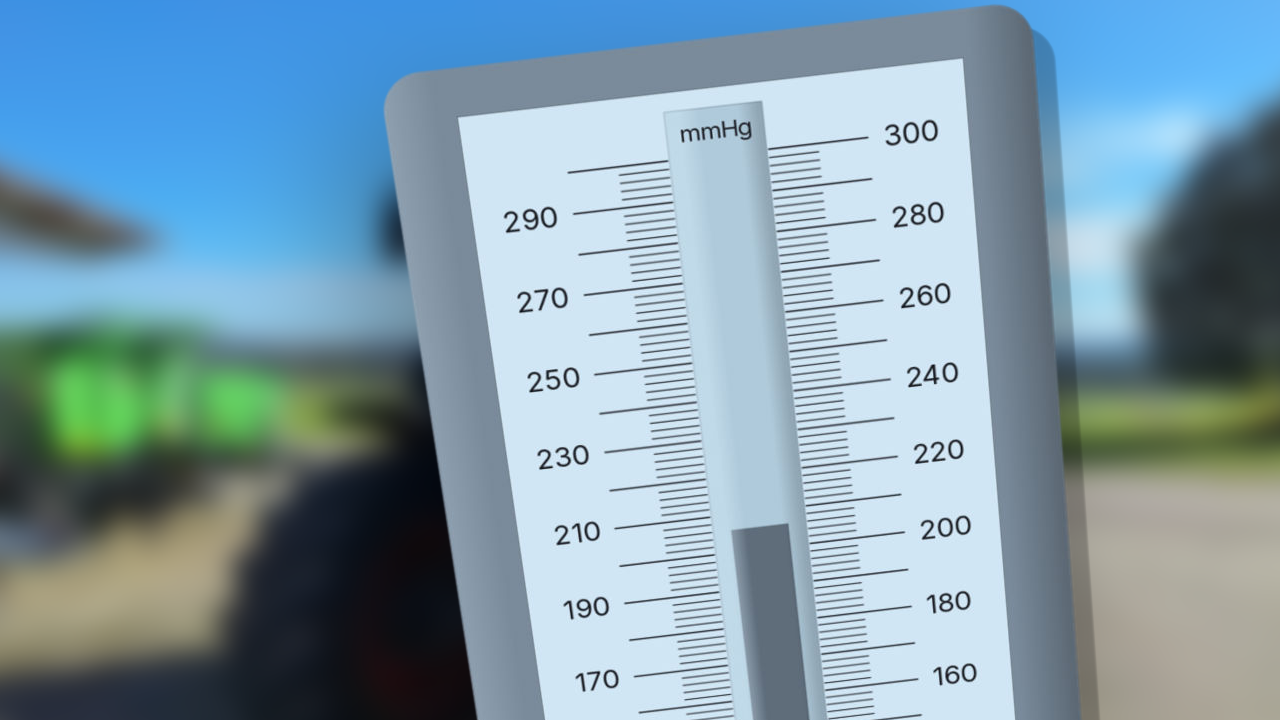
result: 206 mmHg
